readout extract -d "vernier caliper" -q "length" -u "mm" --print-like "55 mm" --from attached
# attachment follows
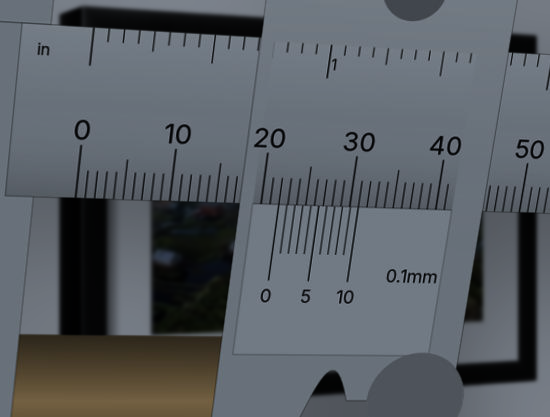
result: 22.0 mm
